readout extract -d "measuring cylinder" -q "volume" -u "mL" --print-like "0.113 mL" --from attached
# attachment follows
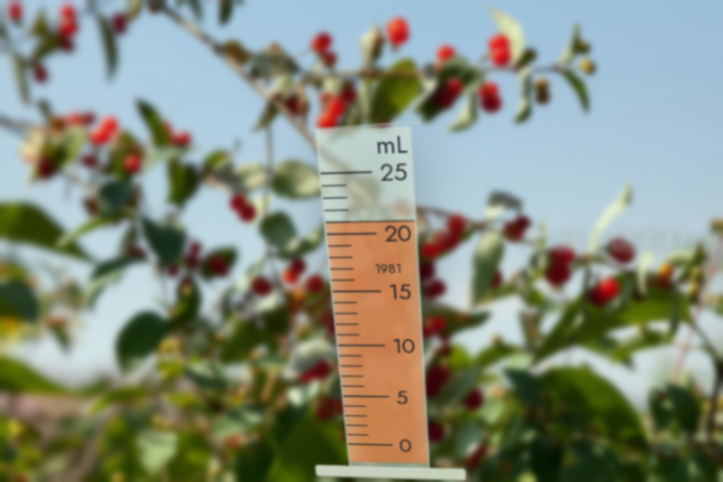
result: 21 mL
